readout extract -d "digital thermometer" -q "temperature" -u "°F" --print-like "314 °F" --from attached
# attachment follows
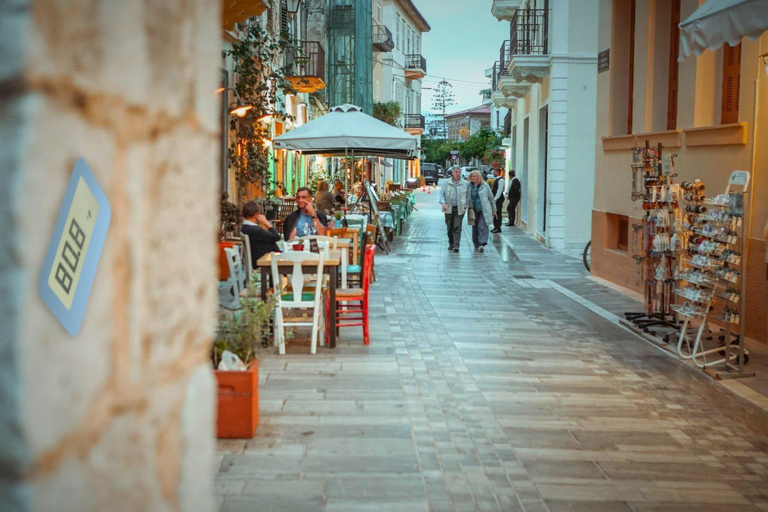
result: 80.8 °F
